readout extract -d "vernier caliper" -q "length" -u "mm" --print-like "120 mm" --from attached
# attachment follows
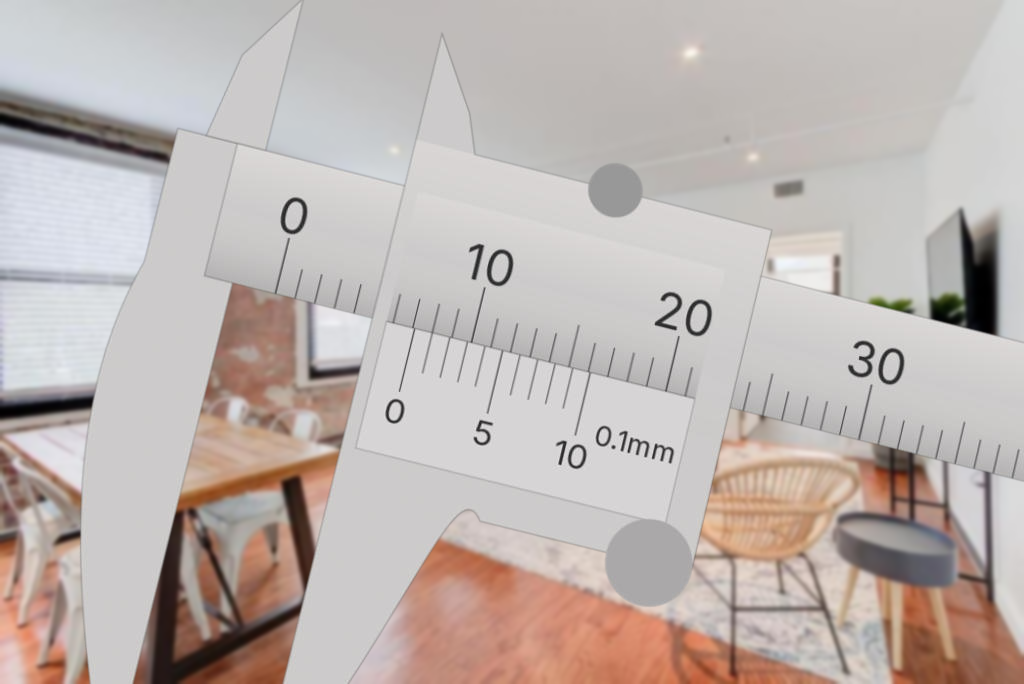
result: 7.1 mm
